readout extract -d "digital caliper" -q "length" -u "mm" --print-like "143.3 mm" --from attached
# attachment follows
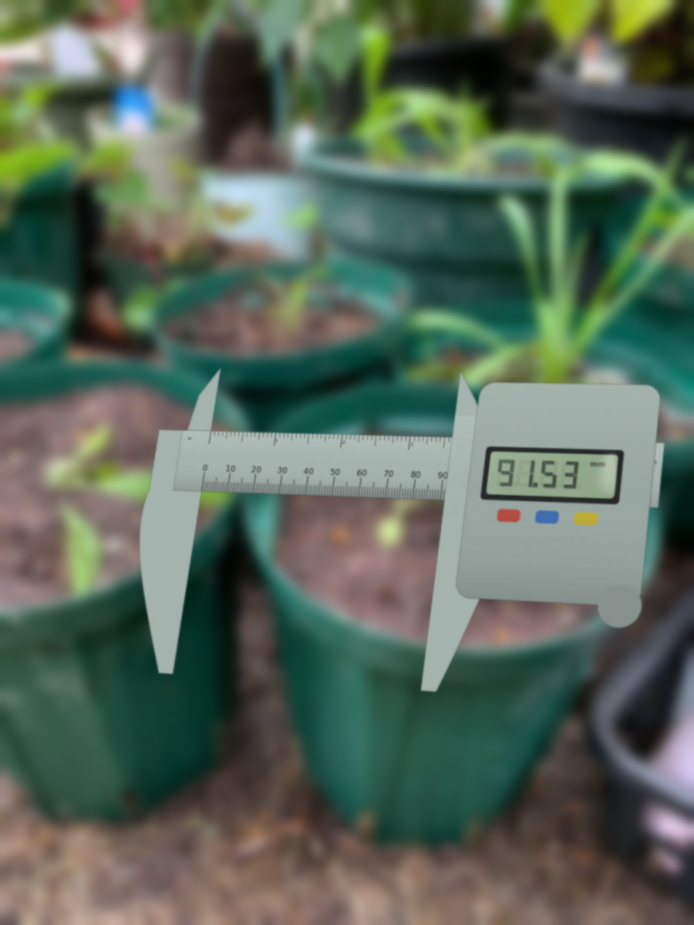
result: 91.53 mm
